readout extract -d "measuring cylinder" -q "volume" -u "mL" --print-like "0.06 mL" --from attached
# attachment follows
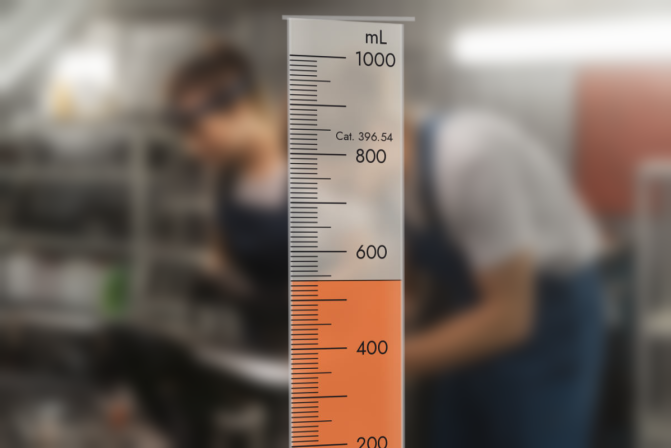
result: 540 mL
